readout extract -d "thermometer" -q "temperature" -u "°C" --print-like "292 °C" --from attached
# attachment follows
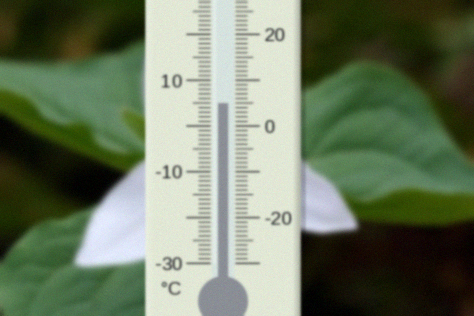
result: 5 °C
